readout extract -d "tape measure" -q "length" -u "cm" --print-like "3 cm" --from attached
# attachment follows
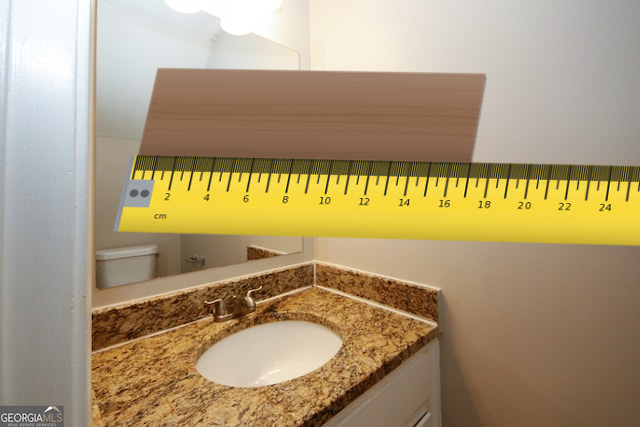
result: 17 cm
